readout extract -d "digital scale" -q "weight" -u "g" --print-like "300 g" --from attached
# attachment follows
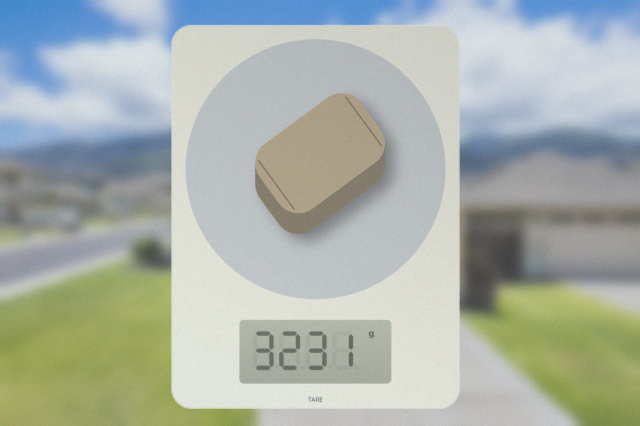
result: 3231 g
